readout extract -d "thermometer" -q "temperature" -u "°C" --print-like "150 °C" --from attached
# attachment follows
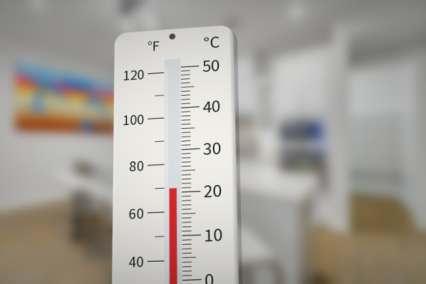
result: 21 °C
